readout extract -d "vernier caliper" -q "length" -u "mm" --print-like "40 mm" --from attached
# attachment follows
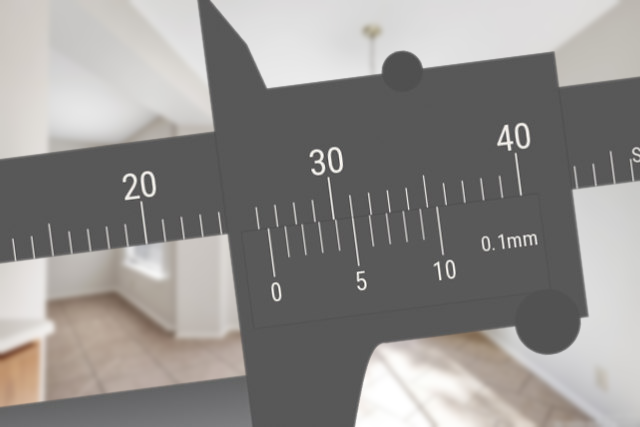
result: 26.5 mm
